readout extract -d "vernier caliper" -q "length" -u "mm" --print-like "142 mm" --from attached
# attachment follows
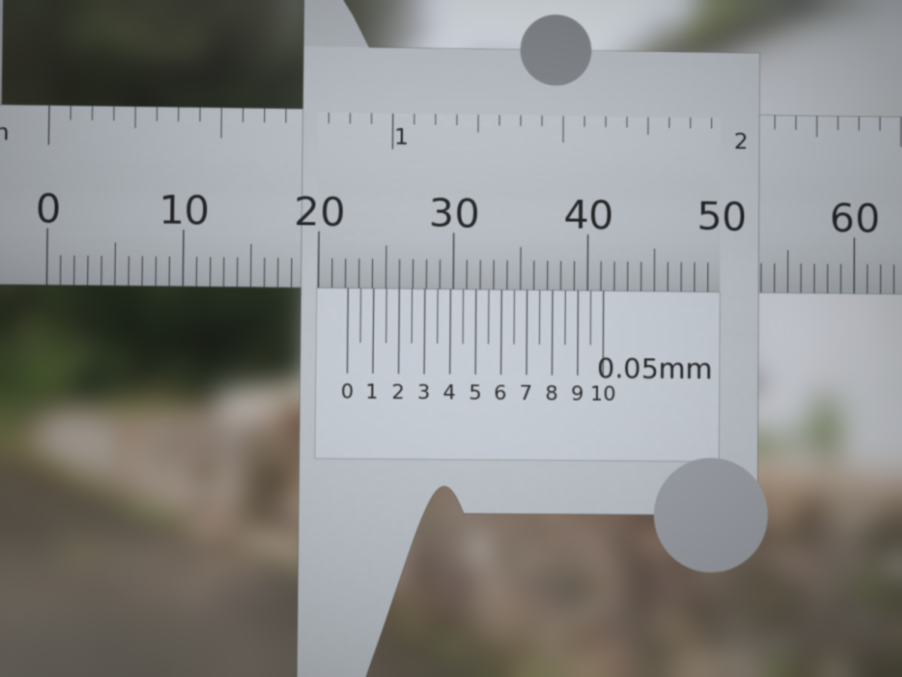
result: 22.2 mm
